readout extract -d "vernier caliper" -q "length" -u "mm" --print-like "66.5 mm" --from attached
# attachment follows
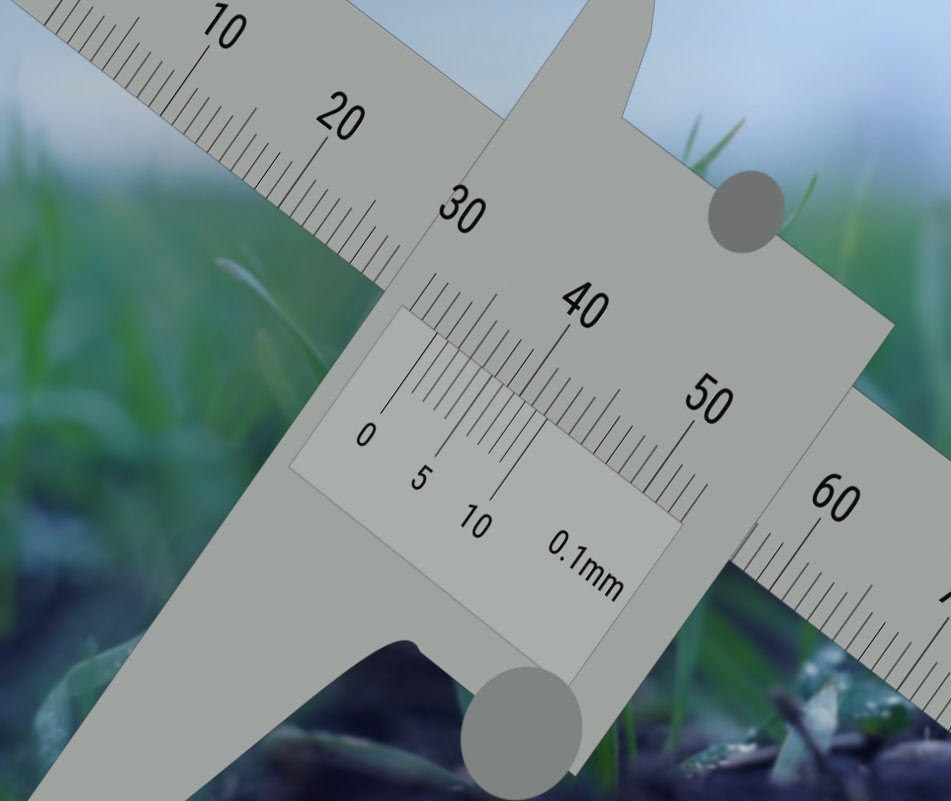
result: 33.3 mm
